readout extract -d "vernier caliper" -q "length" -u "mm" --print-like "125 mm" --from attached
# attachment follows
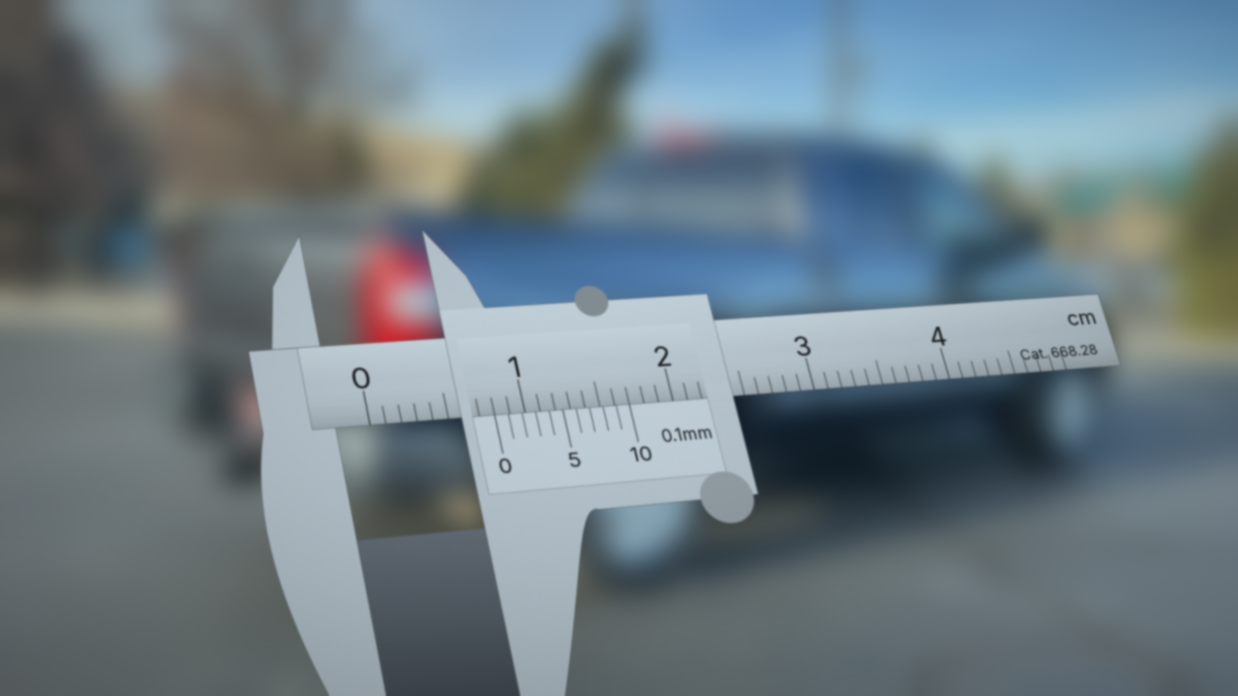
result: 8.0 mm
